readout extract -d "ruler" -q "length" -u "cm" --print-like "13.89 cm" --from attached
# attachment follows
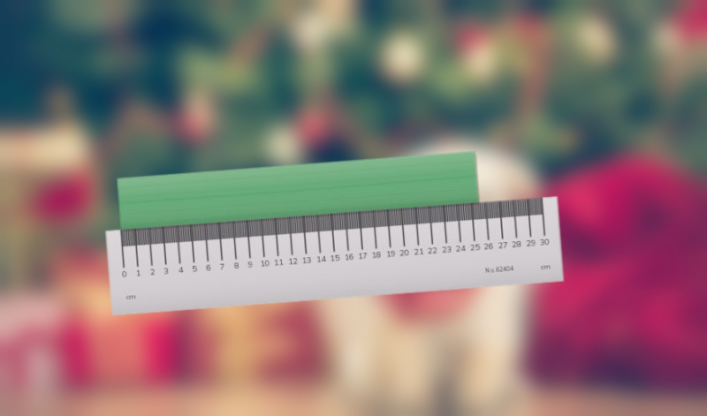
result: 25.5 cm
